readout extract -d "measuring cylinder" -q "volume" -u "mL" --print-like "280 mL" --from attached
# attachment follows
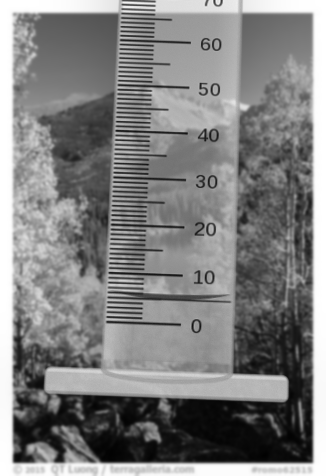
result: 5 mL
